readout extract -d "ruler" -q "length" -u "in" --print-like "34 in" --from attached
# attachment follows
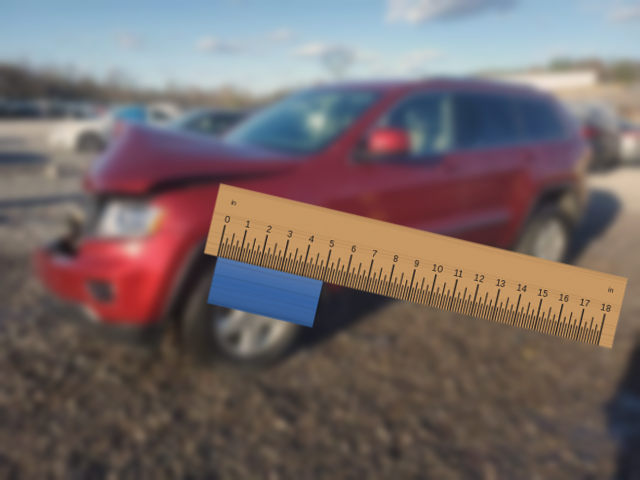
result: 5 in
